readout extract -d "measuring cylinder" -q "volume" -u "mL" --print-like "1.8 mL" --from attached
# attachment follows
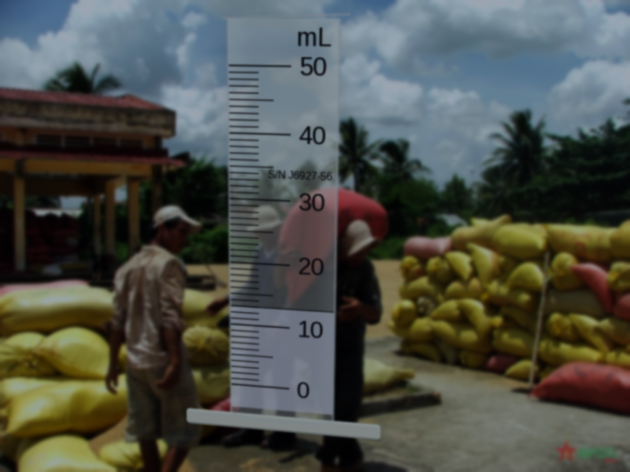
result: 13 mL
